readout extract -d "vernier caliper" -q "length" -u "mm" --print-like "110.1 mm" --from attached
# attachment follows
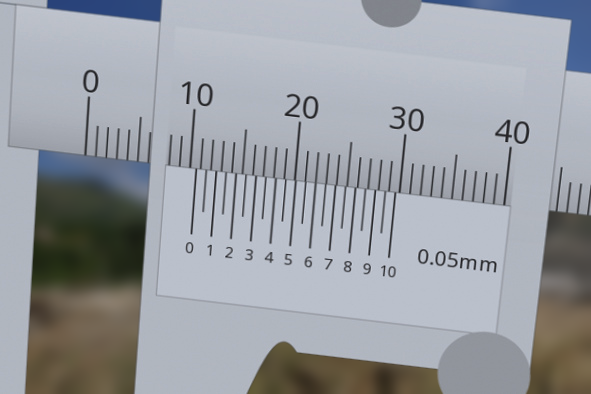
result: 10.6 mm
